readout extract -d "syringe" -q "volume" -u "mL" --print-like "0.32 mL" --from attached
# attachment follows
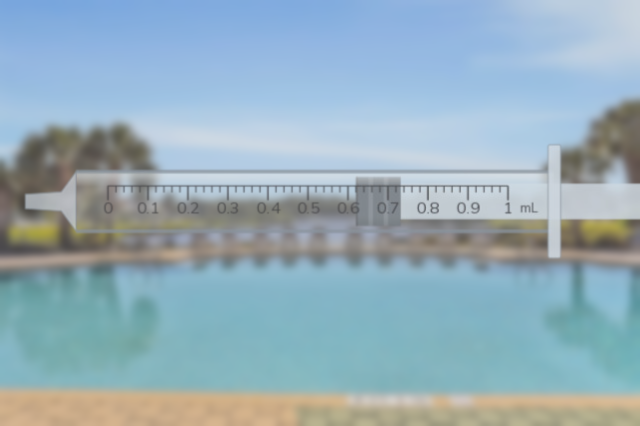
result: 0.62 mL
